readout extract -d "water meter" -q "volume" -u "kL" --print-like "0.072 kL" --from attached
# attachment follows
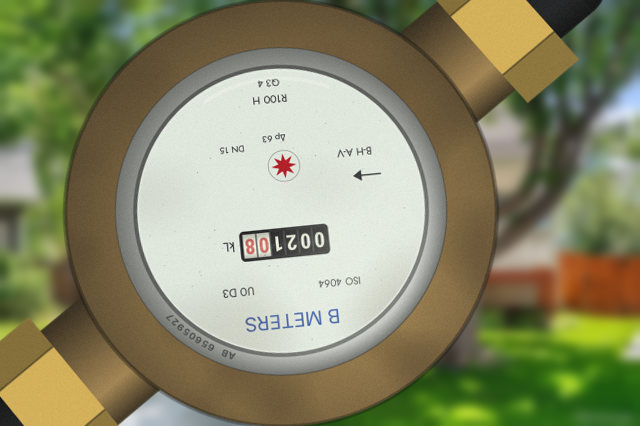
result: 21.08 kL
